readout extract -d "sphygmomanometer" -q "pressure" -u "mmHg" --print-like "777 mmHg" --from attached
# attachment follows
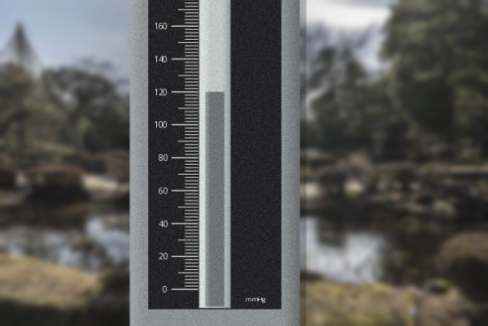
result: 120 mmHg
